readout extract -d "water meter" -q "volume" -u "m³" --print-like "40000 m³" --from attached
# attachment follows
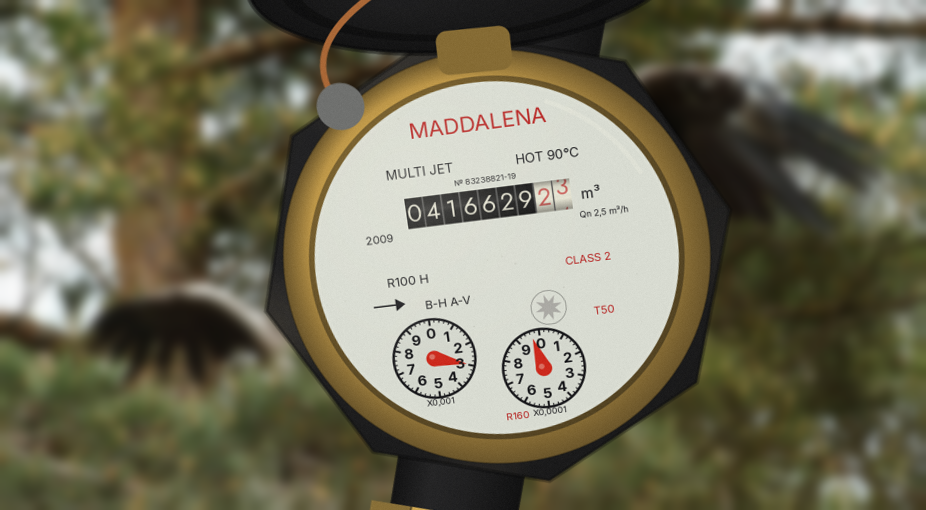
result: 416629.2329 m³
